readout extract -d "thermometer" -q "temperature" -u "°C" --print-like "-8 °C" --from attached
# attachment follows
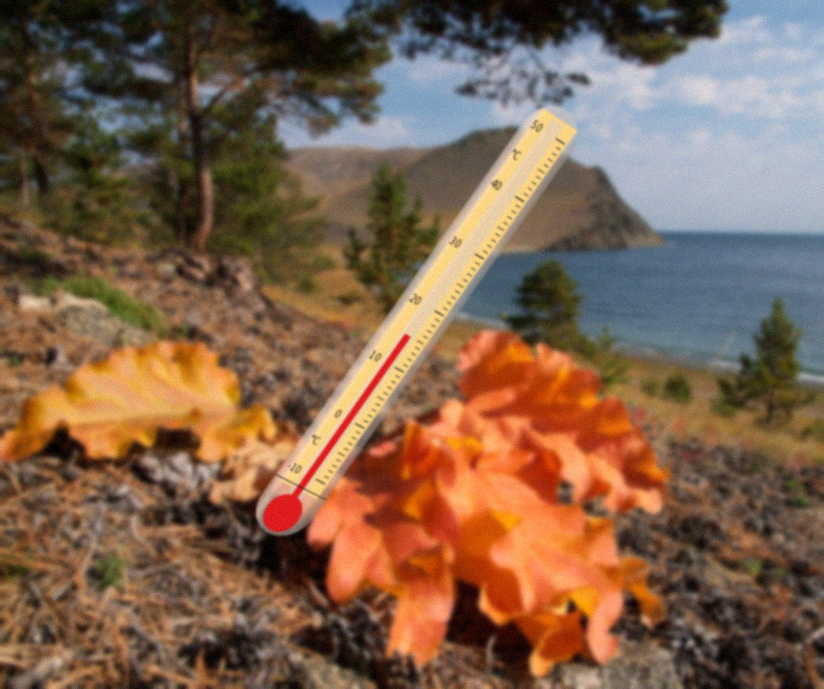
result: 15 °C
